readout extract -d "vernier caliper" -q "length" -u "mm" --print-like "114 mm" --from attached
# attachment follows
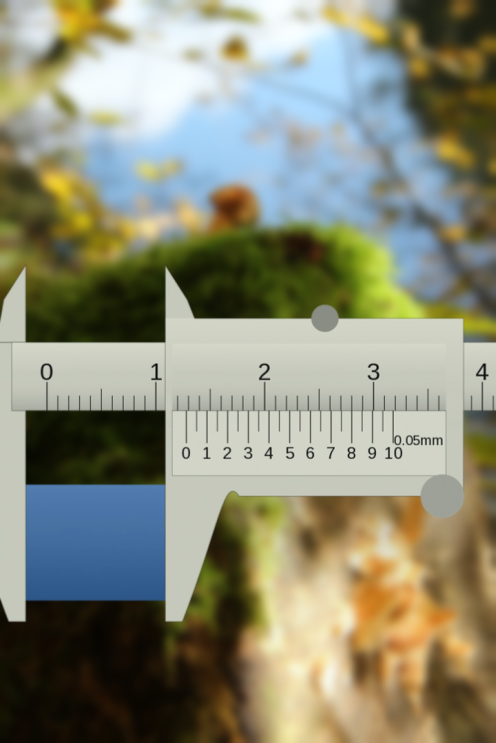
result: 12.8 mm
